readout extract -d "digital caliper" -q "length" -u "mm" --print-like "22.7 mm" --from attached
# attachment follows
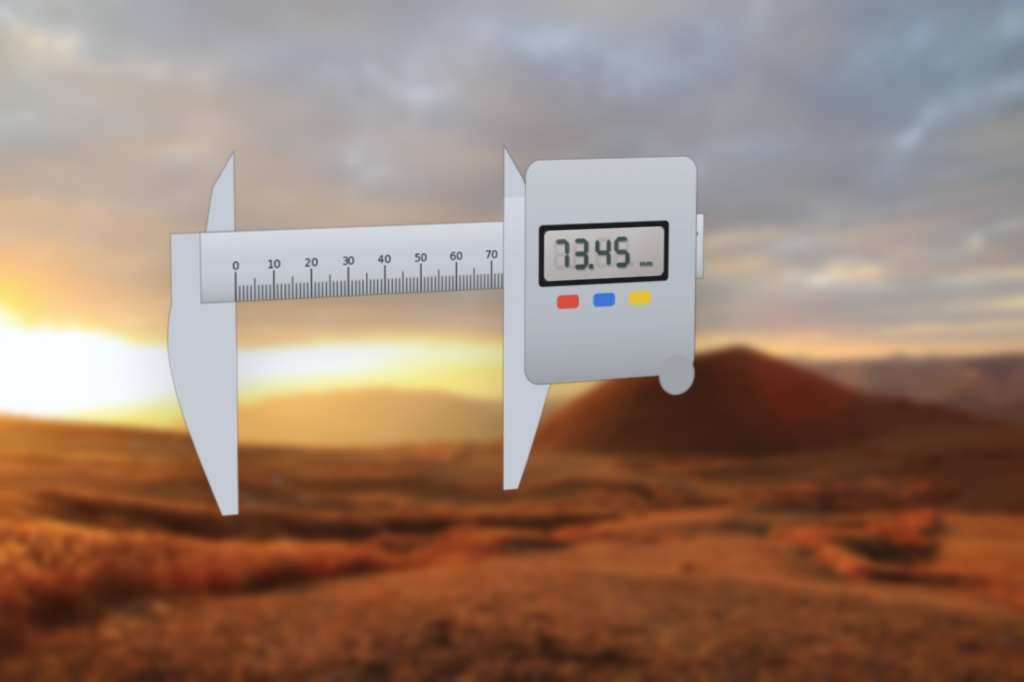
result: 73.45 mm
